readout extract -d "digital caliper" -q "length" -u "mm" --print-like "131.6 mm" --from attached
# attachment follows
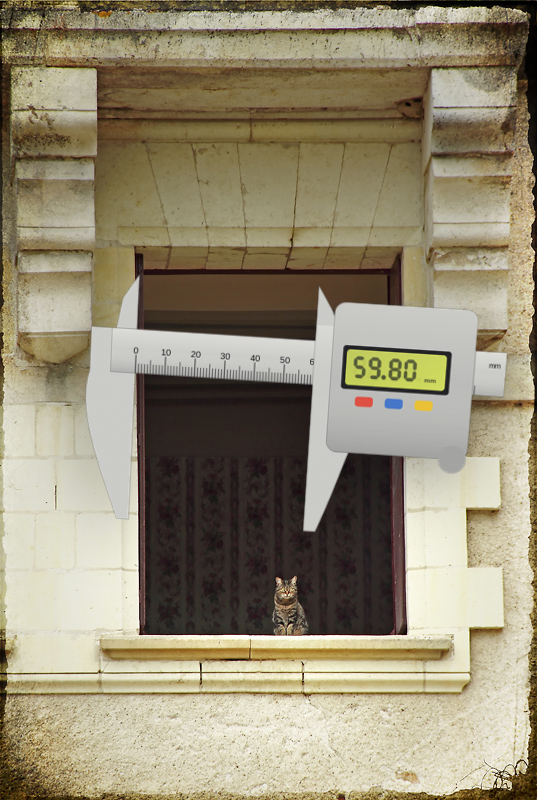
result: 59.80 mm
